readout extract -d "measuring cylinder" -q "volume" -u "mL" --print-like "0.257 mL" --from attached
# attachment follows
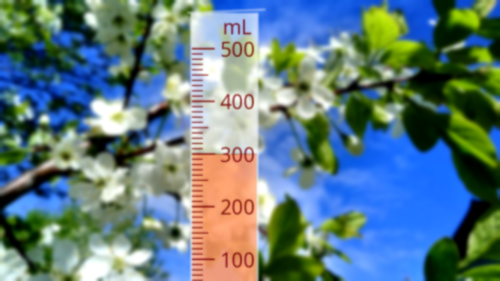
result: 300 mL
